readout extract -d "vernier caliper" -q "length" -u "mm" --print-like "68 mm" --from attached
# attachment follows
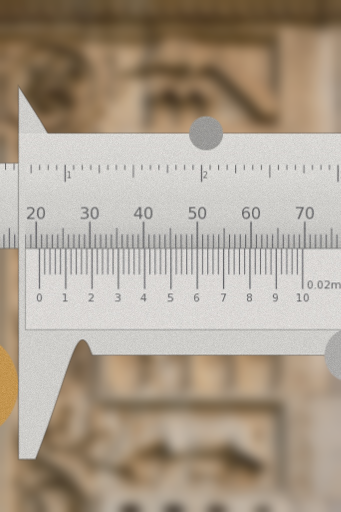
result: 20.6 mm
